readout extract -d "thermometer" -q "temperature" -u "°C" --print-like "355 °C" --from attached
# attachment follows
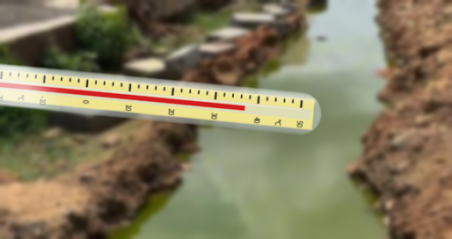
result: 37 °C
